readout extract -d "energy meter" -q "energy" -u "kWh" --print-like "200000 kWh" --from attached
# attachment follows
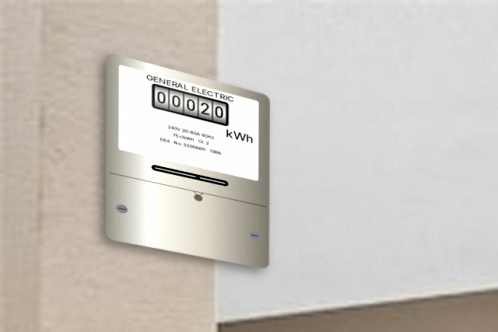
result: 20 kWh
